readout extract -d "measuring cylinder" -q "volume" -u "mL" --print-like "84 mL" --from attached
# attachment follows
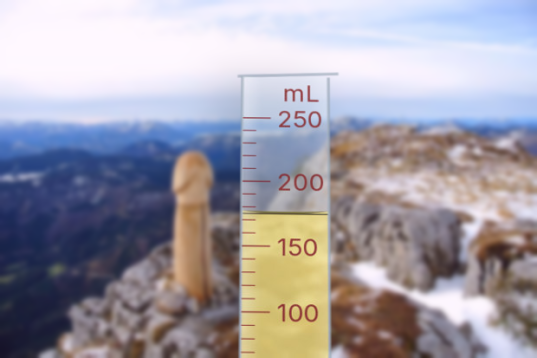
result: 175 mL
